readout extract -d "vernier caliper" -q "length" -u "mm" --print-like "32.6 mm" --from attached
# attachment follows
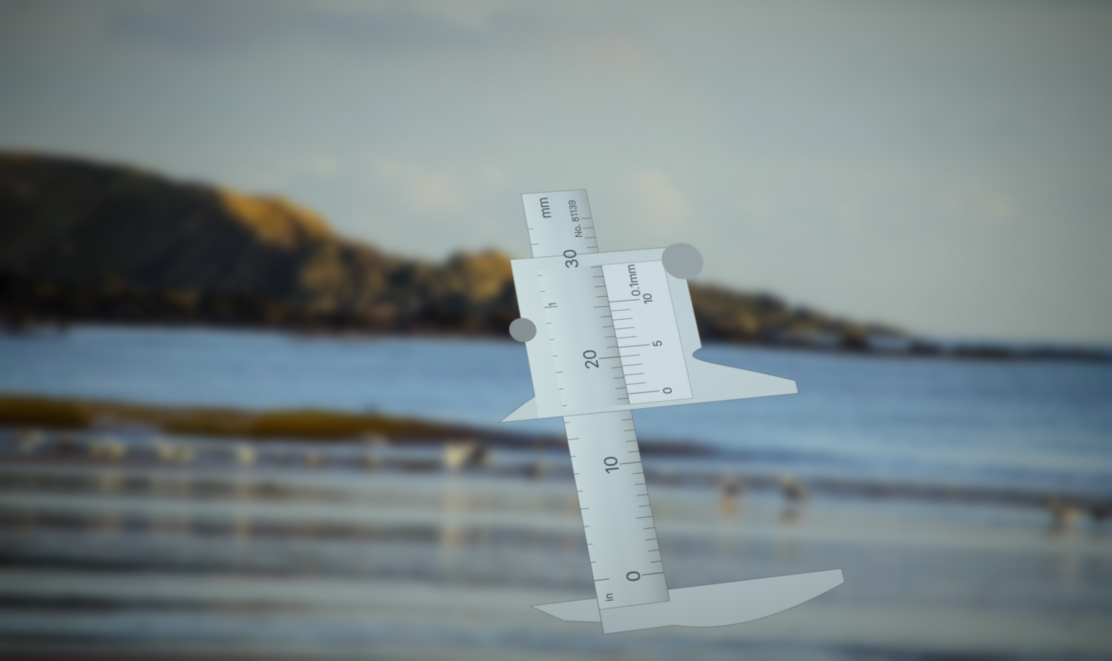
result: 16.4 mm
